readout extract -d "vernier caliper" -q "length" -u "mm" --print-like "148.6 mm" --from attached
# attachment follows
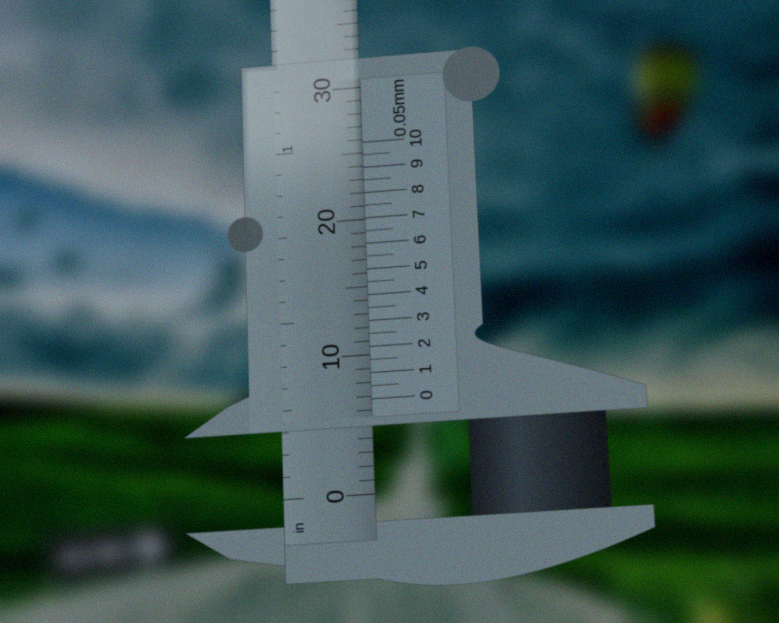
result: 6.8 mm
